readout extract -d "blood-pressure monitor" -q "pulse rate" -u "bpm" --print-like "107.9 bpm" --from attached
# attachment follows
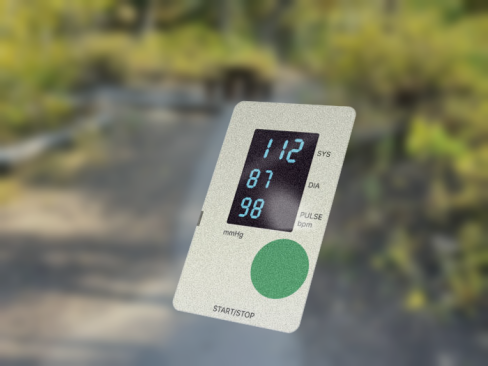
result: 98 bpm
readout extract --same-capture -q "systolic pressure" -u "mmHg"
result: 112 mmHg
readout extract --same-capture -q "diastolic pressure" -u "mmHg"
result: 87 mmHg
